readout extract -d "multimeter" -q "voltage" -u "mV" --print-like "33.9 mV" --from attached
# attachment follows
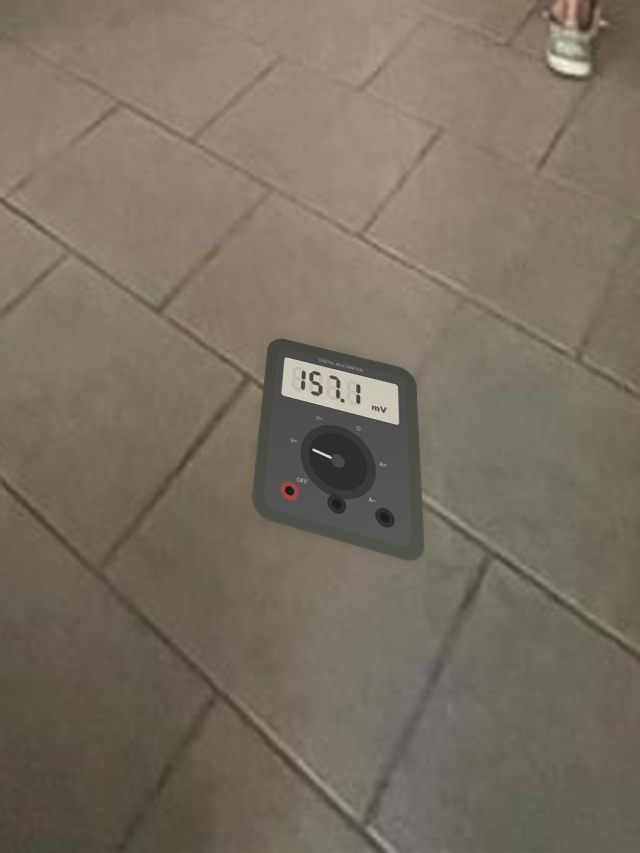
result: 157.1 mV
